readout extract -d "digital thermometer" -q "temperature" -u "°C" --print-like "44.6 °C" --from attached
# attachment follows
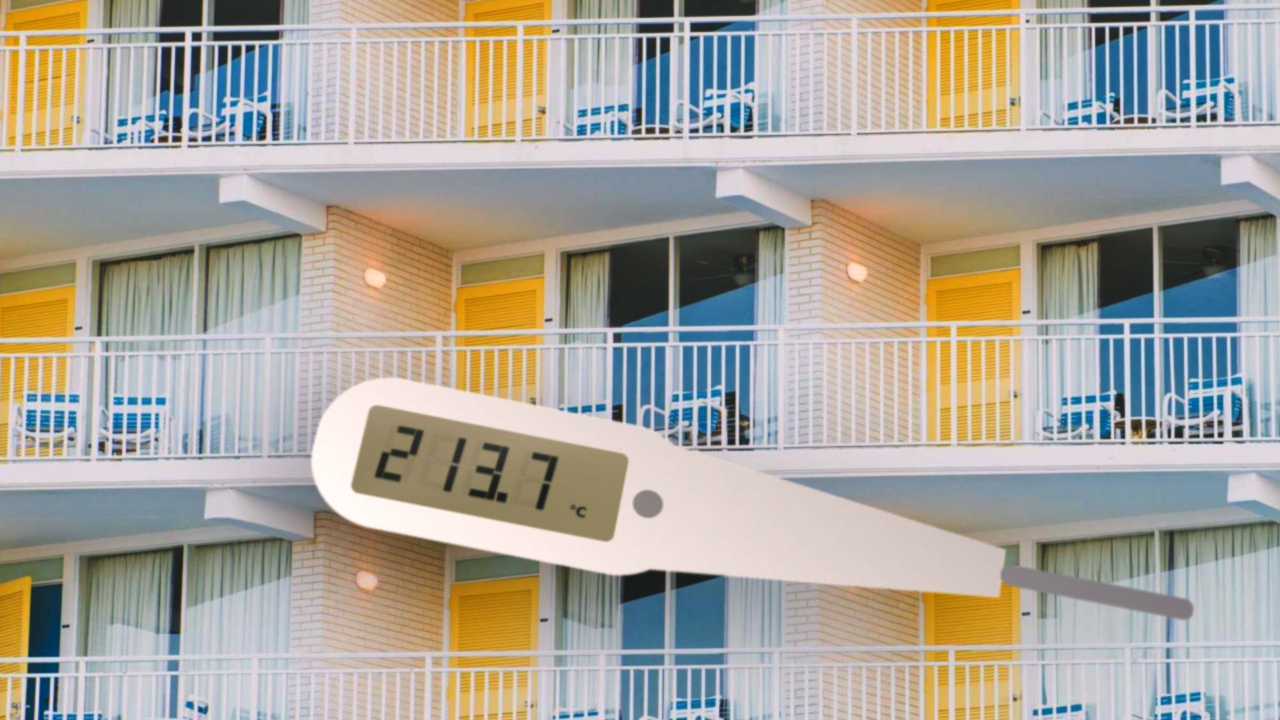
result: 213.7 °C
